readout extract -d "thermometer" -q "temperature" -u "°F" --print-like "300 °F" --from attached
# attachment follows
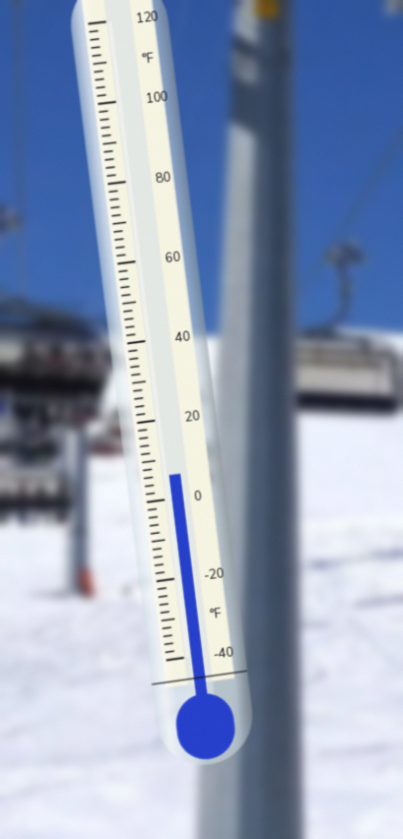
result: 6 °F
